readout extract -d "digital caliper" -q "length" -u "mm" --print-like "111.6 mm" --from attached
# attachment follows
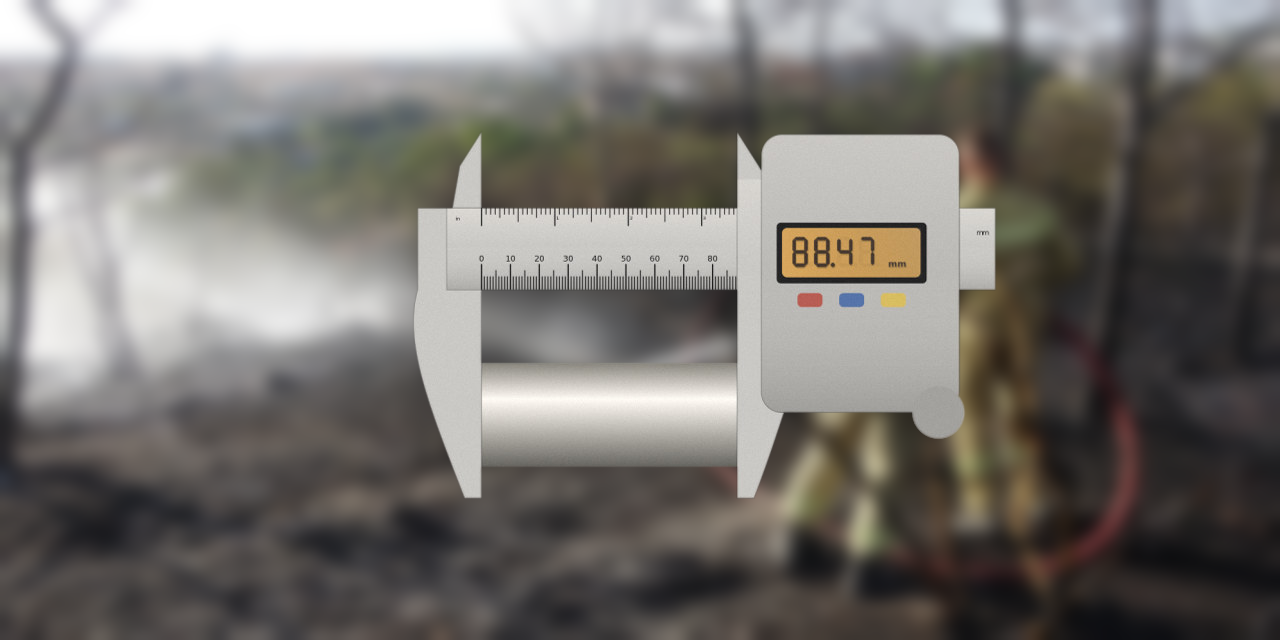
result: 88.47 mm
